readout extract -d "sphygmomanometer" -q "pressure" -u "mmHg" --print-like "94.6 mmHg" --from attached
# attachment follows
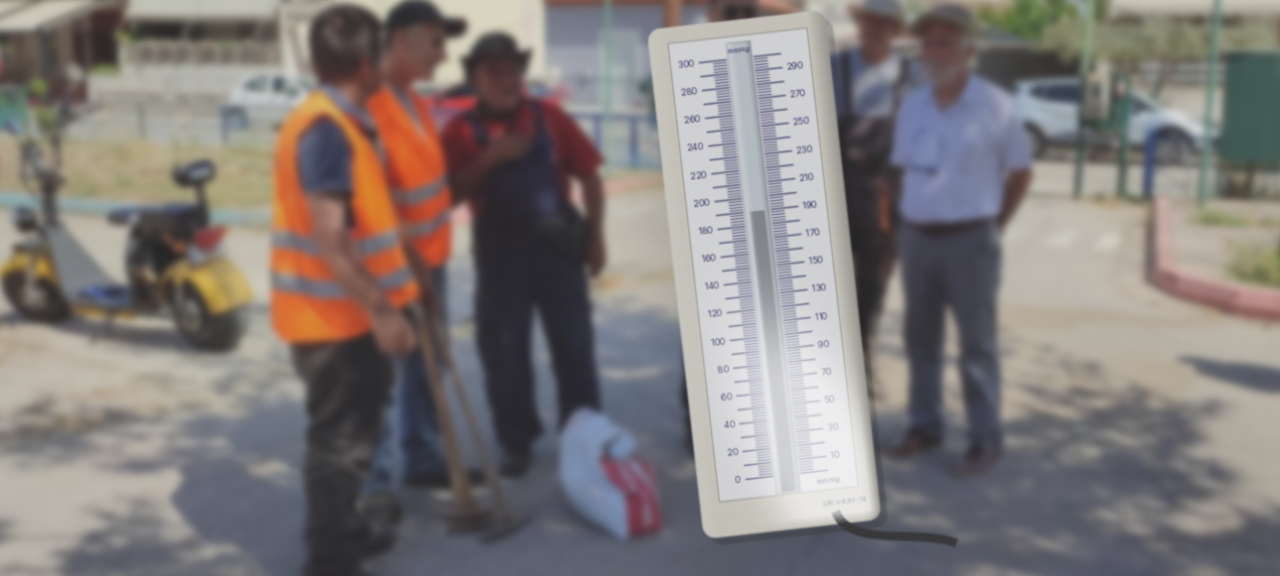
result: 190 mmHg
